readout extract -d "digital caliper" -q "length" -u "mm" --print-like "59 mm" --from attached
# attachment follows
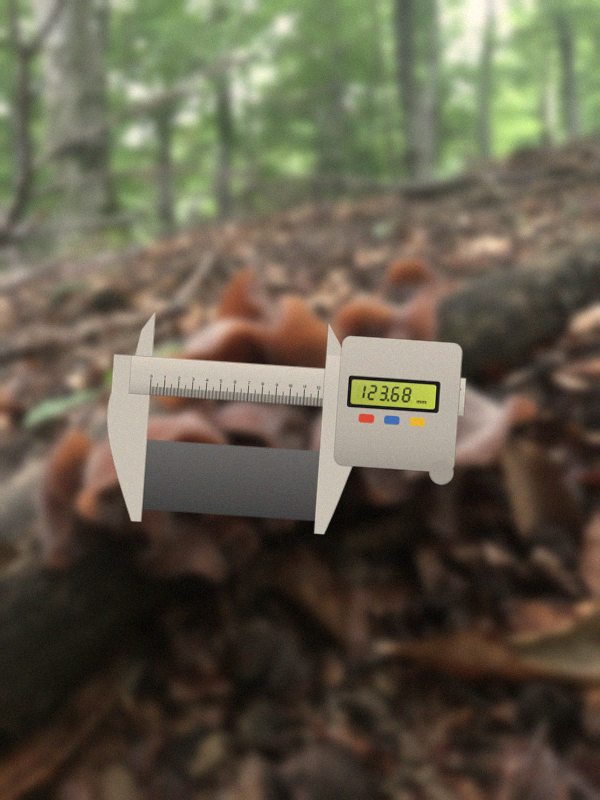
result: 123.68 mm
